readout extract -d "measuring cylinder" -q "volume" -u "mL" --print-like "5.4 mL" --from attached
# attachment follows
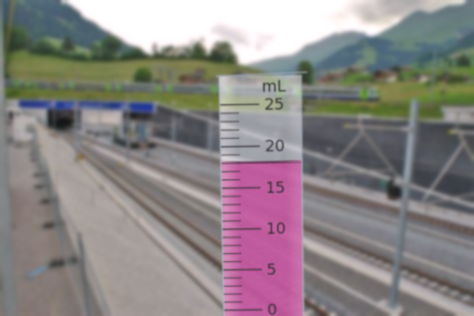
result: 18 mL
